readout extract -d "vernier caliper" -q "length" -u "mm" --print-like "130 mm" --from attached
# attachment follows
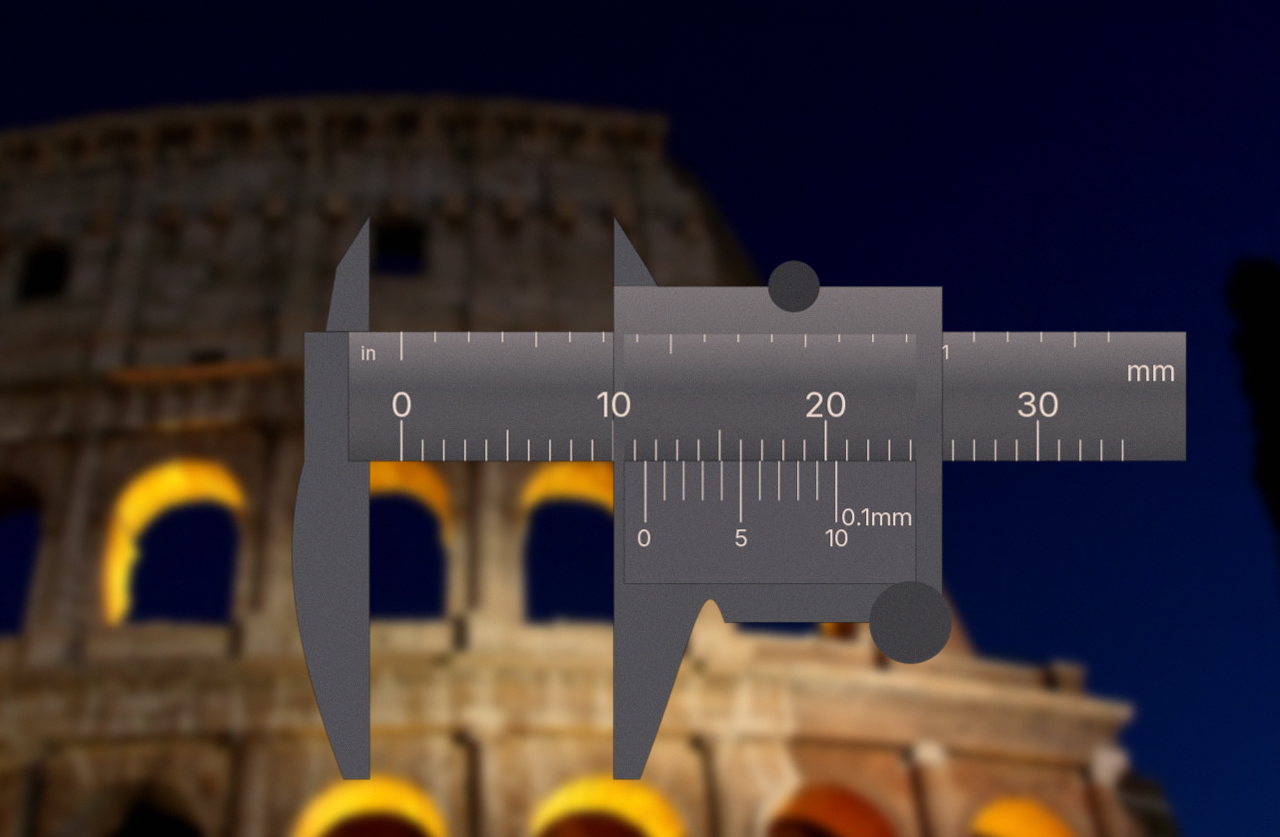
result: 11.5 mm
